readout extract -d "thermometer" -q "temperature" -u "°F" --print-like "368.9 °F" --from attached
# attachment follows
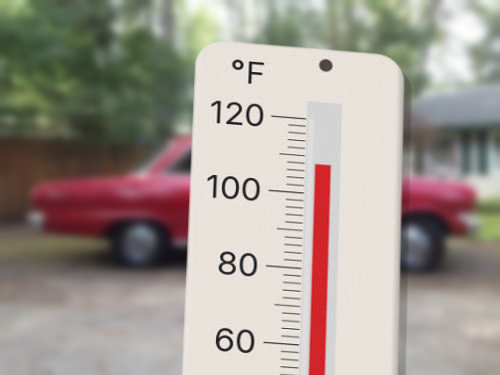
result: 108 °F
